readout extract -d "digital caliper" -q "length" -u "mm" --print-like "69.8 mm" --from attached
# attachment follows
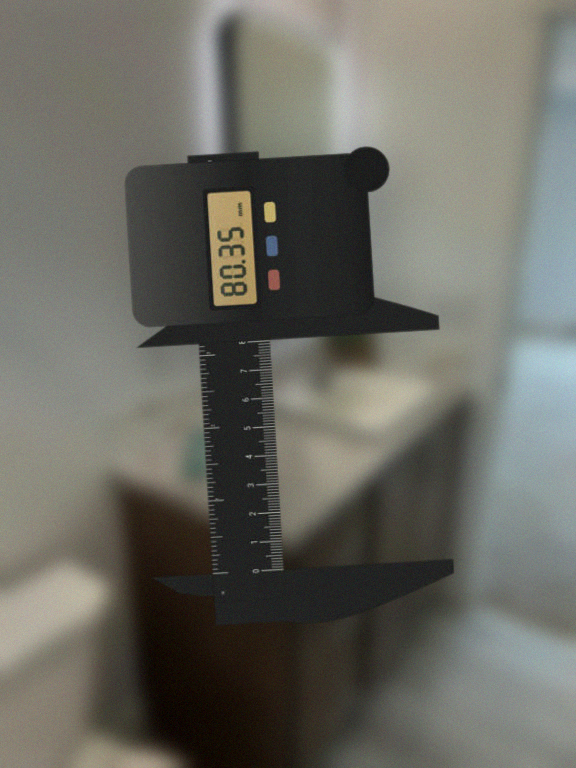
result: 80.35 mm
